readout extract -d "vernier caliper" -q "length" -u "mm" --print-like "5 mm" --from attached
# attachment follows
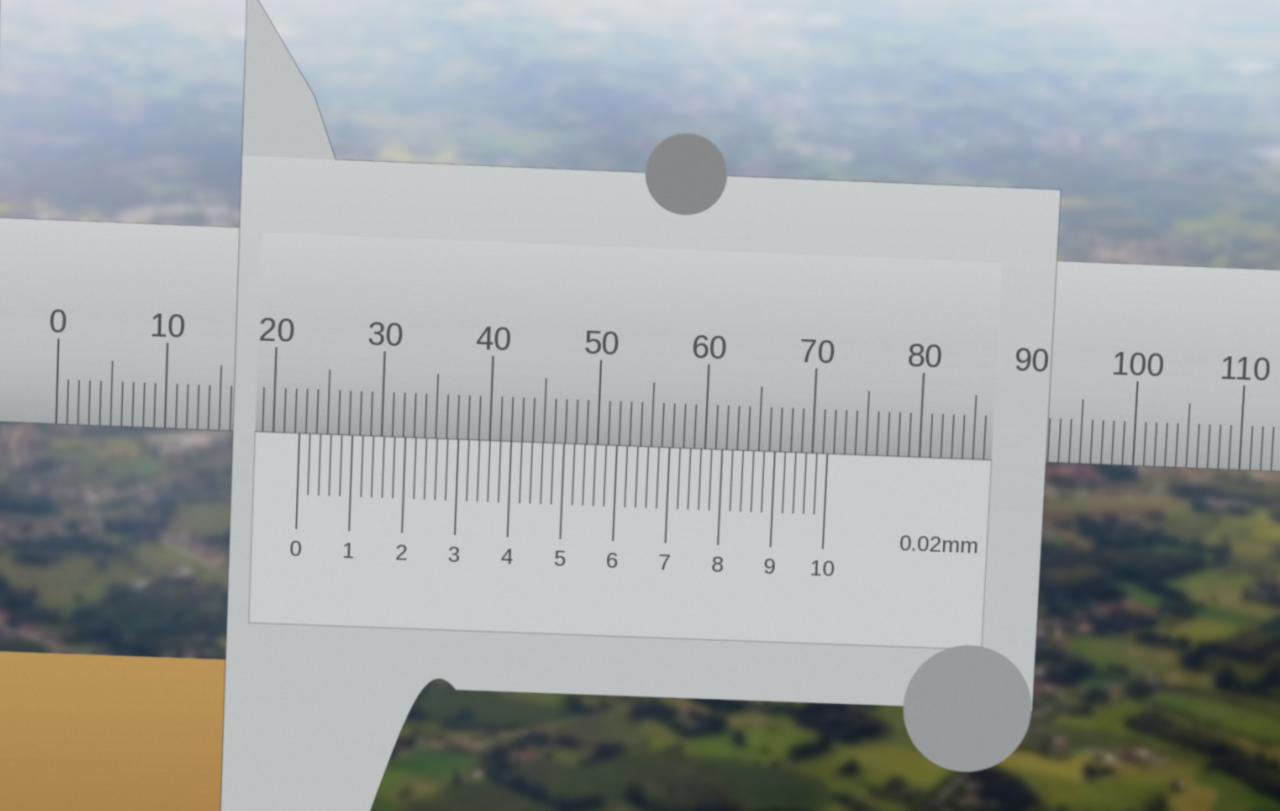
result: 22.4 mm
